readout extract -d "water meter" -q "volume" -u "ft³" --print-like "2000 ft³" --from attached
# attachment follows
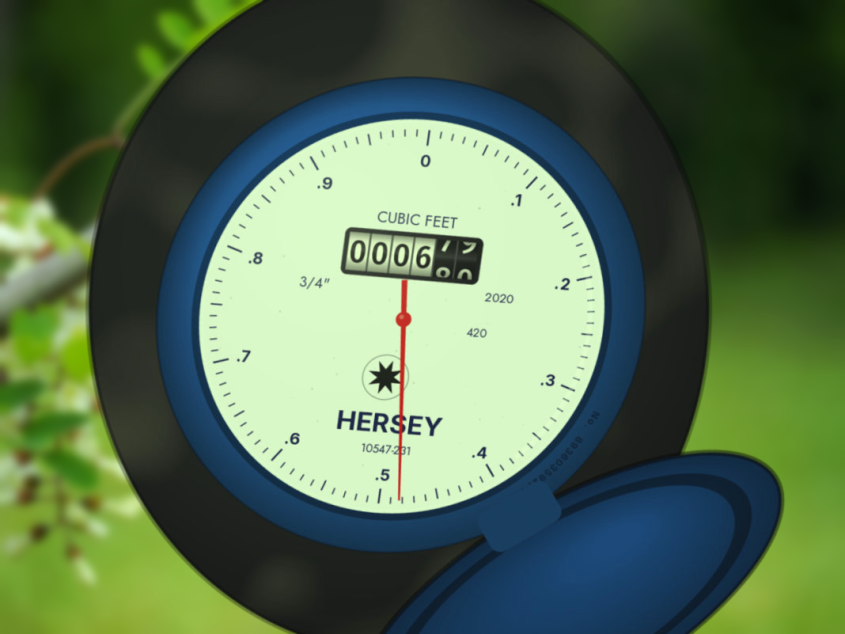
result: 679.48 ft³
